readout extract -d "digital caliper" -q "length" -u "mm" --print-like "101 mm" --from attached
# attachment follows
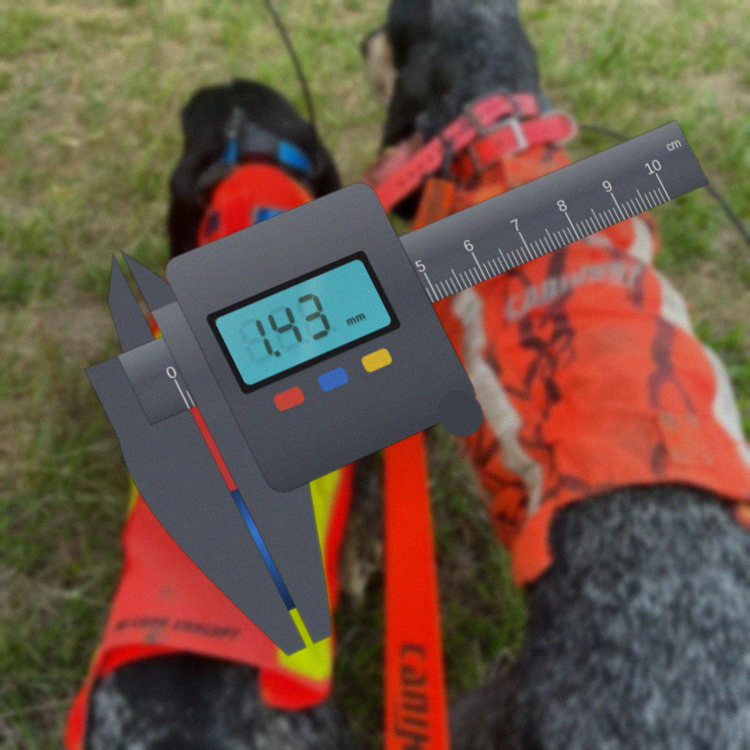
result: 1.43 mm
